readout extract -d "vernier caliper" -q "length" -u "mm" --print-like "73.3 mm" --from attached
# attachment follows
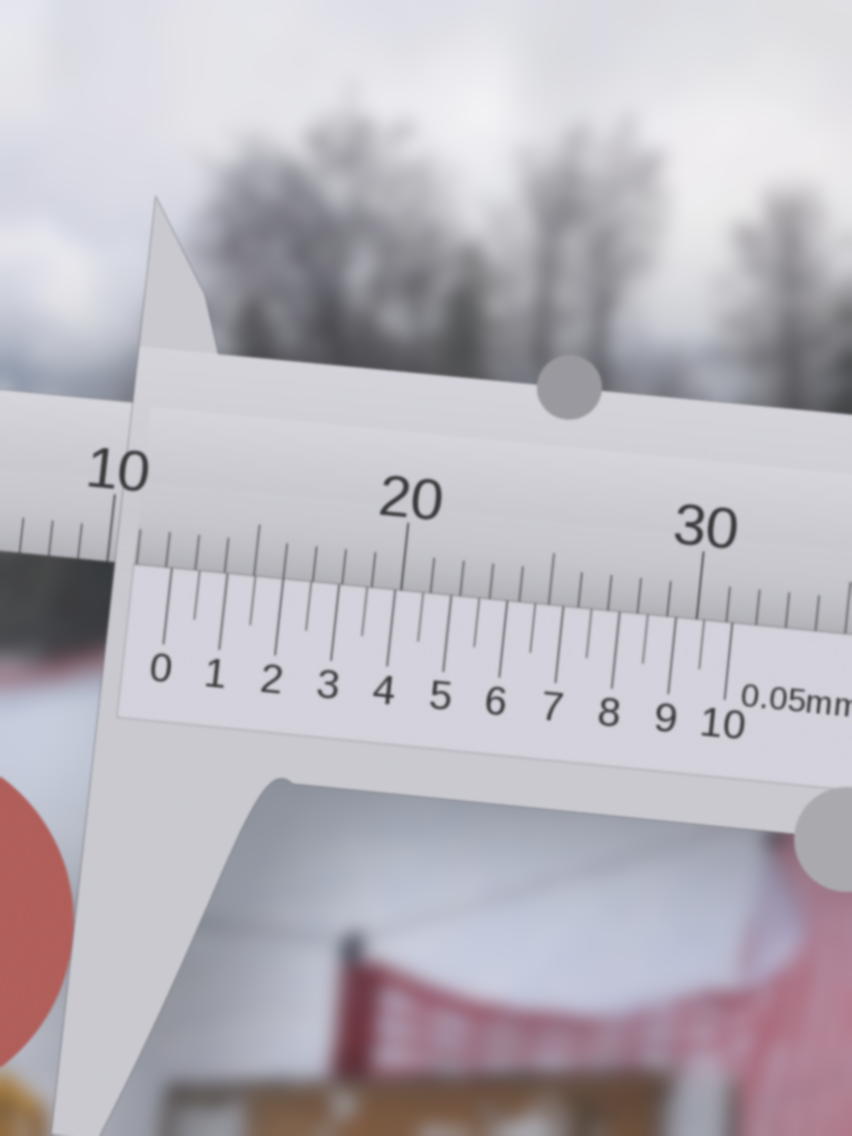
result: 12.2 mm
